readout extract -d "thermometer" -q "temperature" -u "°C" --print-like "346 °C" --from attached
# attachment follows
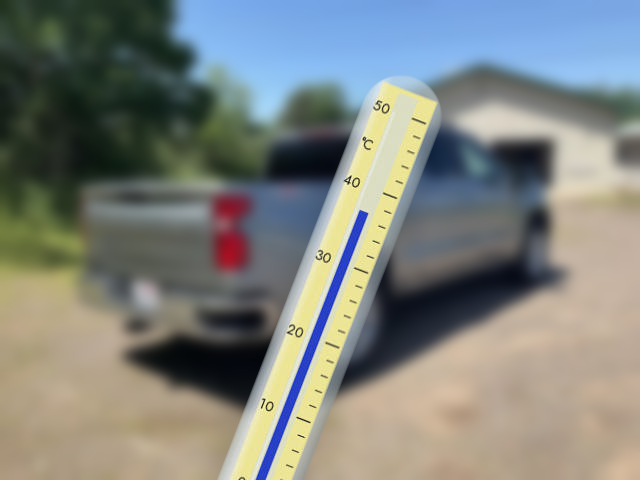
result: 37 °C
